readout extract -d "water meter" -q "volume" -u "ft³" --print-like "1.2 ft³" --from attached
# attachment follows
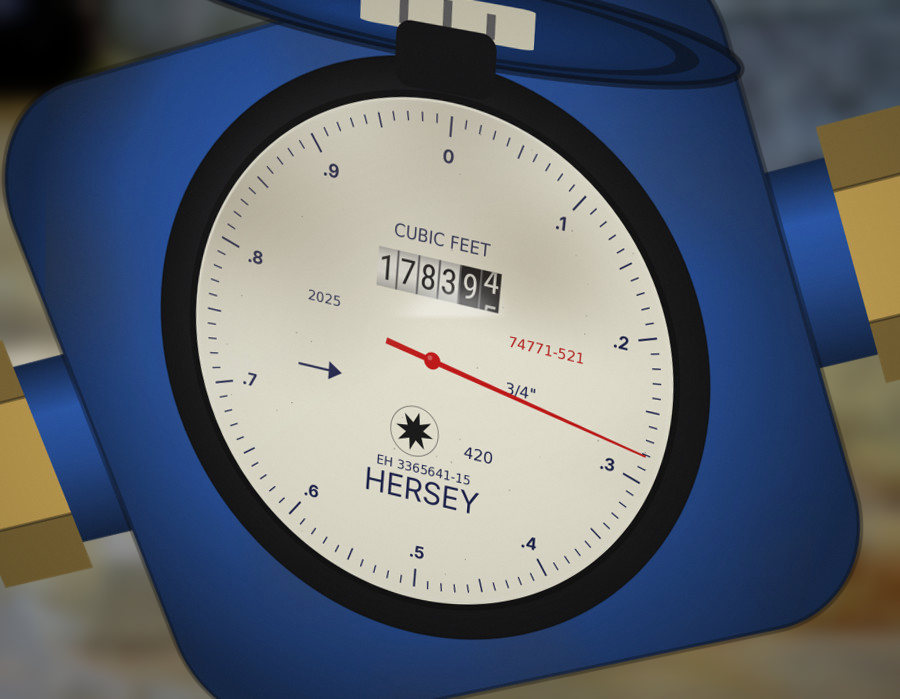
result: 178394.28 ft³
